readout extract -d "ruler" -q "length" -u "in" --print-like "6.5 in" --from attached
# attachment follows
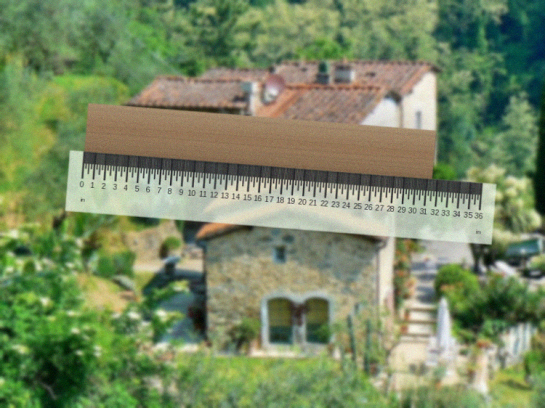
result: 31.5 in
